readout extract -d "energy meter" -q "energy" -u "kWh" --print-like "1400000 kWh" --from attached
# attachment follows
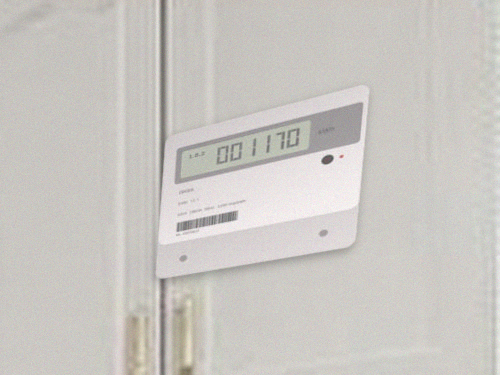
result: 1170 kWh
